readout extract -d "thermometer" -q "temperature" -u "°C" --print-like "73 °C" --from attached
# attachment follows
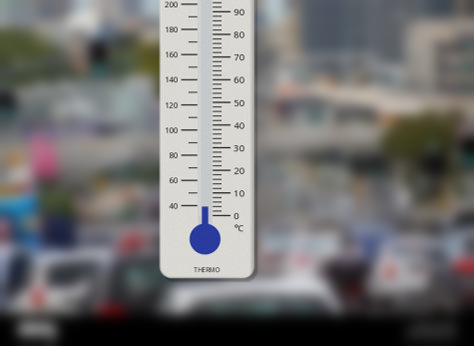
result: 4 °C
